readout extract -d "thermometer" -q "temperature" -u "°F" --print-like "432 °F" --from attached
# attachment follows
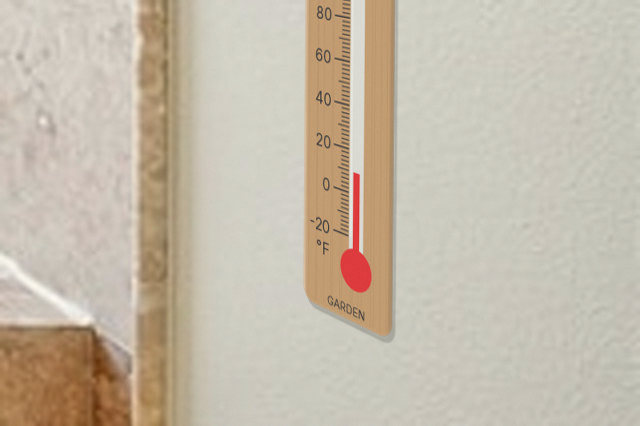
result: 10 °F
